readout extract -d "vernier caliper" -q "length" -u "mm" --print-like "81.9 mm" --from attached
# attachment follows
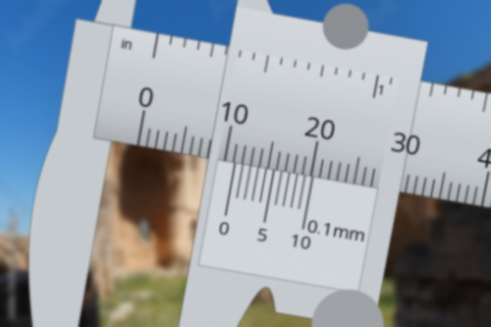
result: 11.2 mm
